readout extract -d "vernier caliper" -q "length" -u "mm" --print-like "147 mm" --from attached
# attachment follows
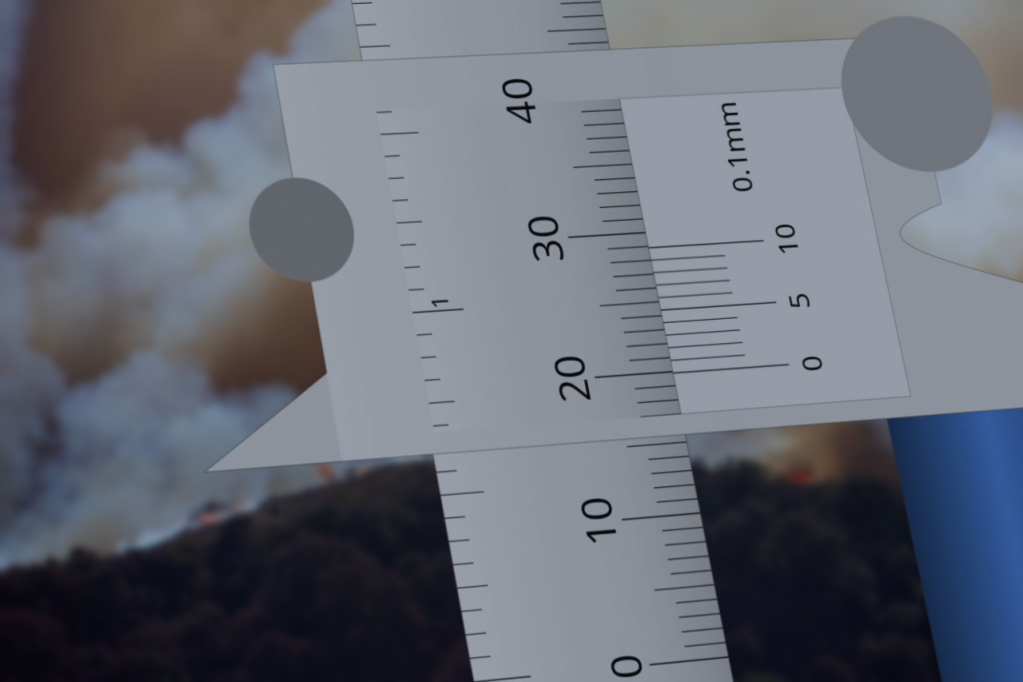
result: 19.9 mm
